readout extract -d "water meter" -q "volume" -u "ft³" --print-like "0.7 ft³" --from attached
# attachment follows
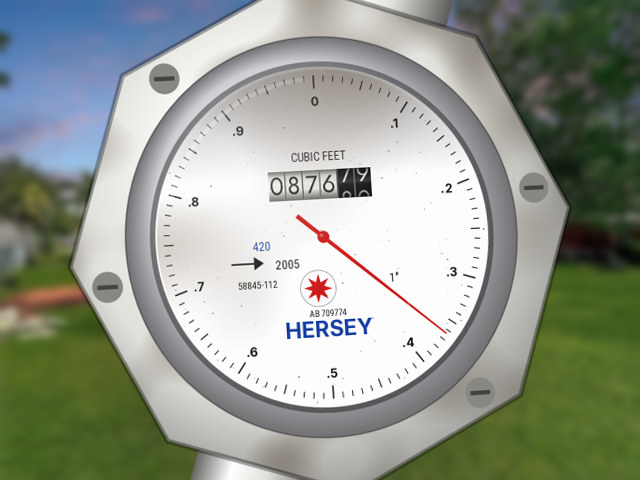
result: 87679.36 ft³
